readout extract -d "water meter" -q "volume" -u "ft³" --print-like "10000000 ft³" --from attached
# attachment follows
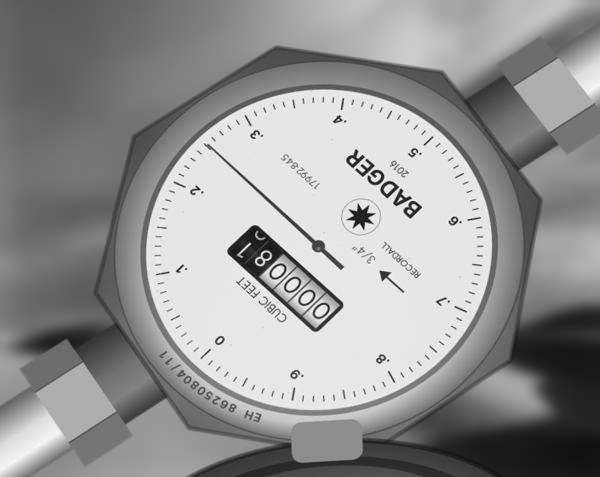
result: 81.25 ft³
